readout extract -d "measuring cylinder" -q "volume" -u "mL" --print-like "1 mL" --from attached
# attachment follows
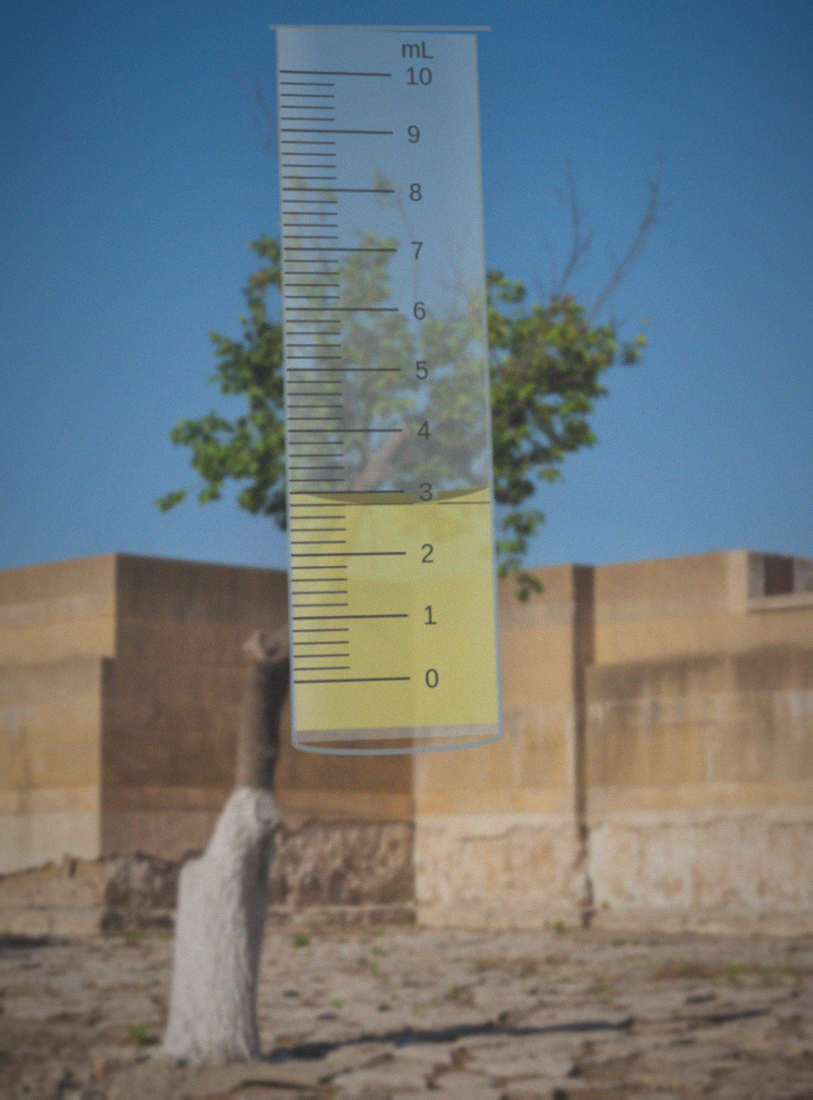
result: 2.8 mL
